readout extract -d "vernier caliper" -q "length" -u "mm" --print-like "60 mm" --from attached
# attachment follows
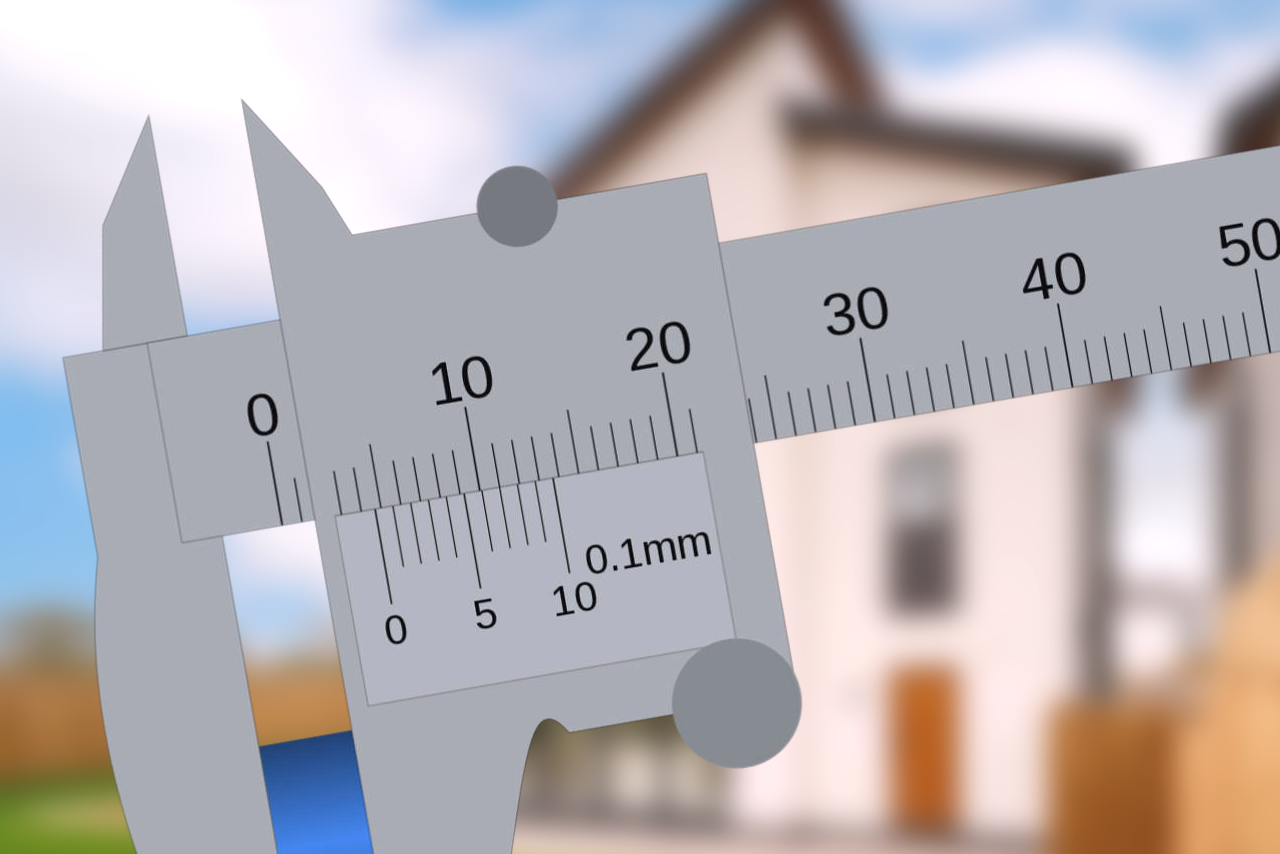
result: 4.7 mm
